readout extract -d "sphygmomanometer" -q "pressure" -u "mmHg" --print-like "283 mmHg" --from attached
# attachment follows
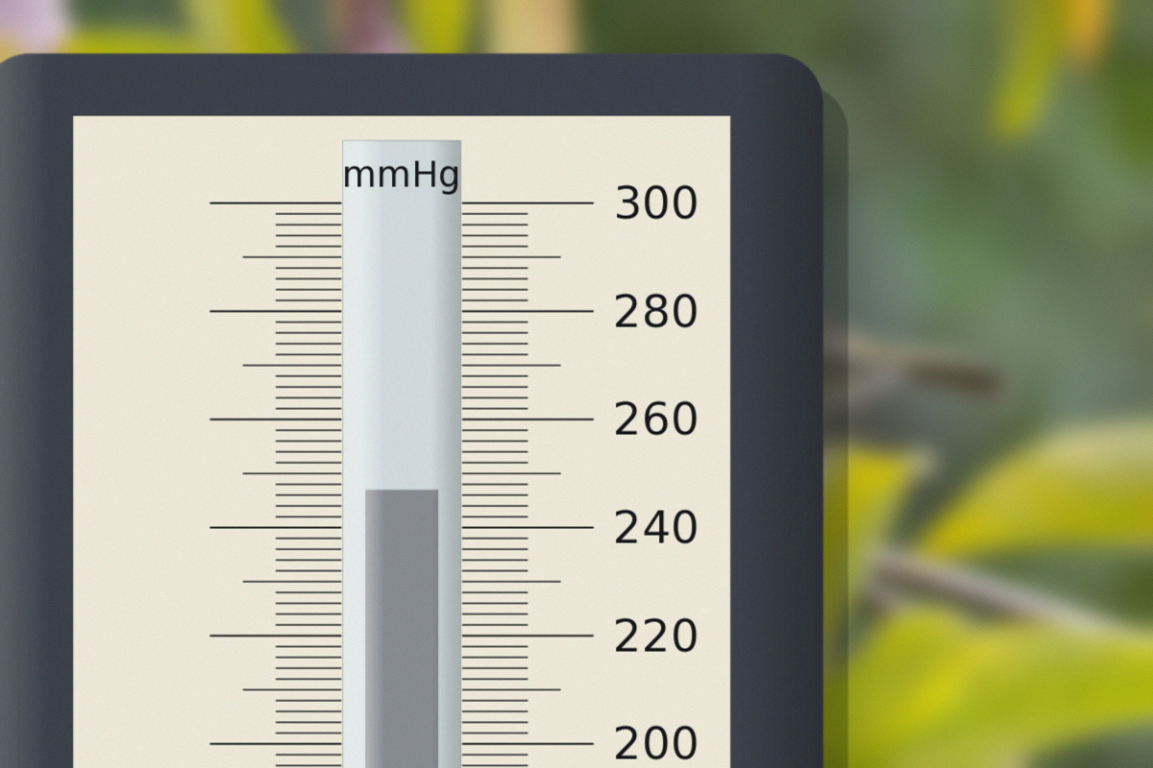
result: 247 mmHg
